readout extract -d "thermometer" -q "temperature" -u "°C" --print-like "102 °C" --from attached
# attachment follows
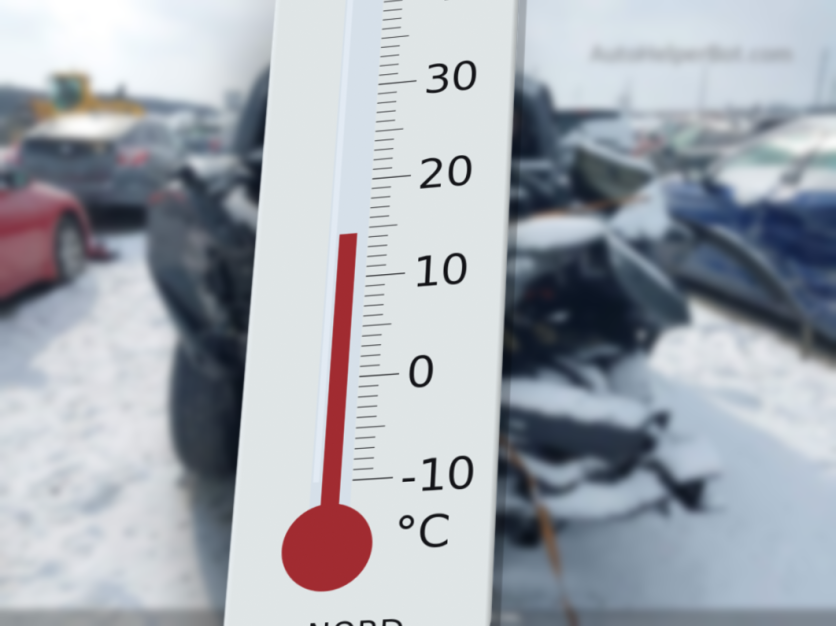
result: 14.5 °C
